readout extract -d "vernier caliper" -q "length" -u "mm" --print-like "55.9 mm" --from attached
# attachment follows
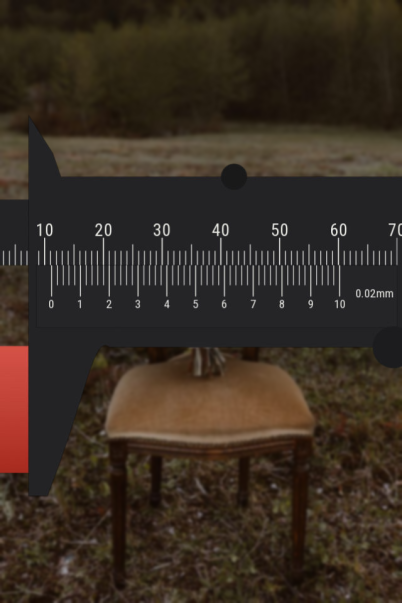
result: 11.2 mm
